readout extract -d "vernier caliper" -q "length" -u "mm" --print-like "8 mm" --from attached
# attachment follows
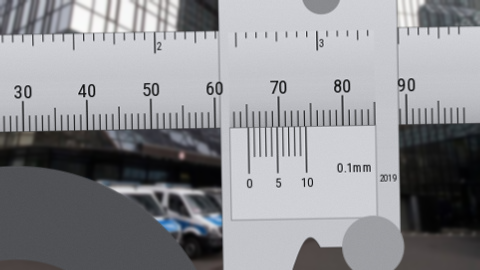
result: 65.2 mm
